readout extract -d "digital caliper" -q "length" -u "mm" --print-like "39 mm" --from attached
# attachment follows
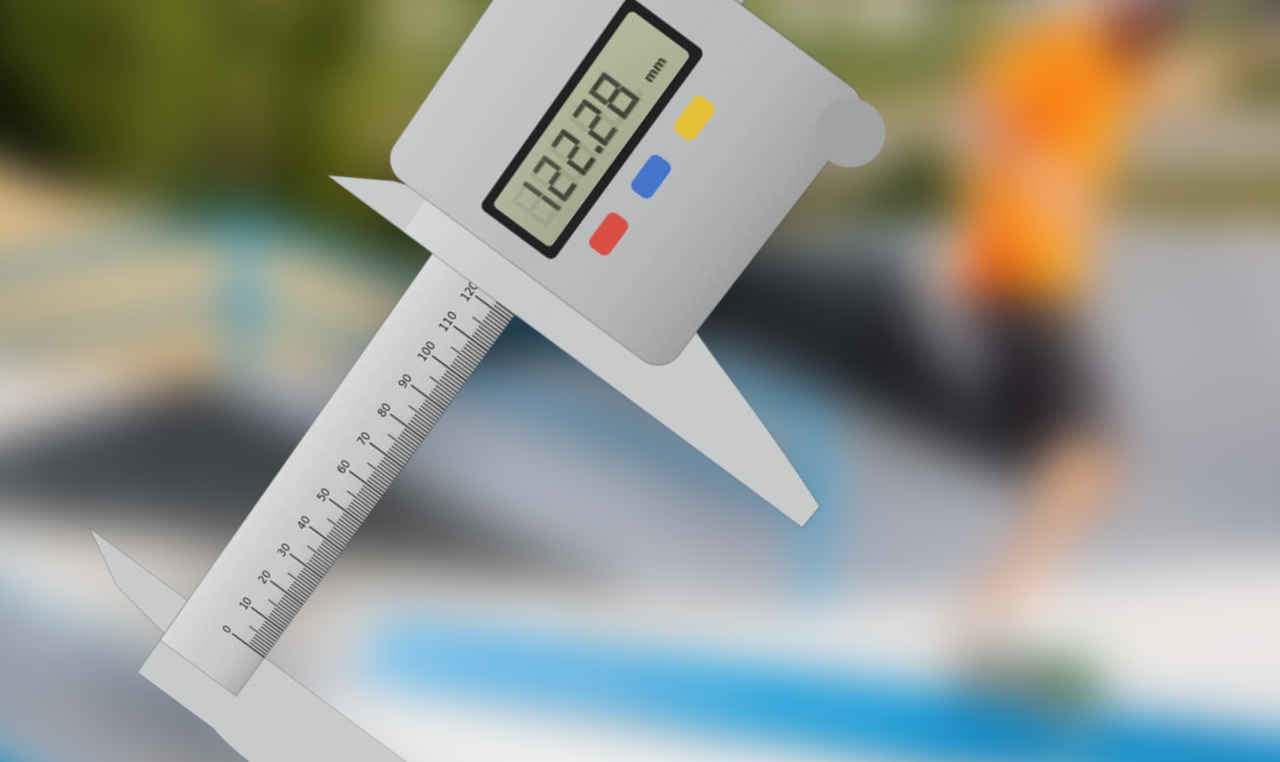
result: 122.28 mm
